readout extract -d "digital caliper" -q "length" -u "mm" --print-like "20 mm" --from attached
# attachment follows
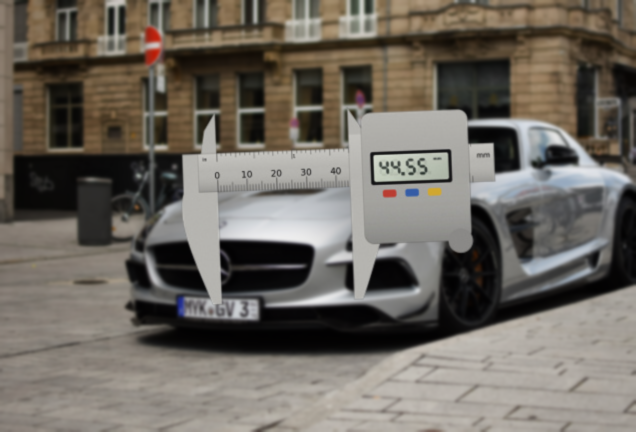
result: 44.55 mm
